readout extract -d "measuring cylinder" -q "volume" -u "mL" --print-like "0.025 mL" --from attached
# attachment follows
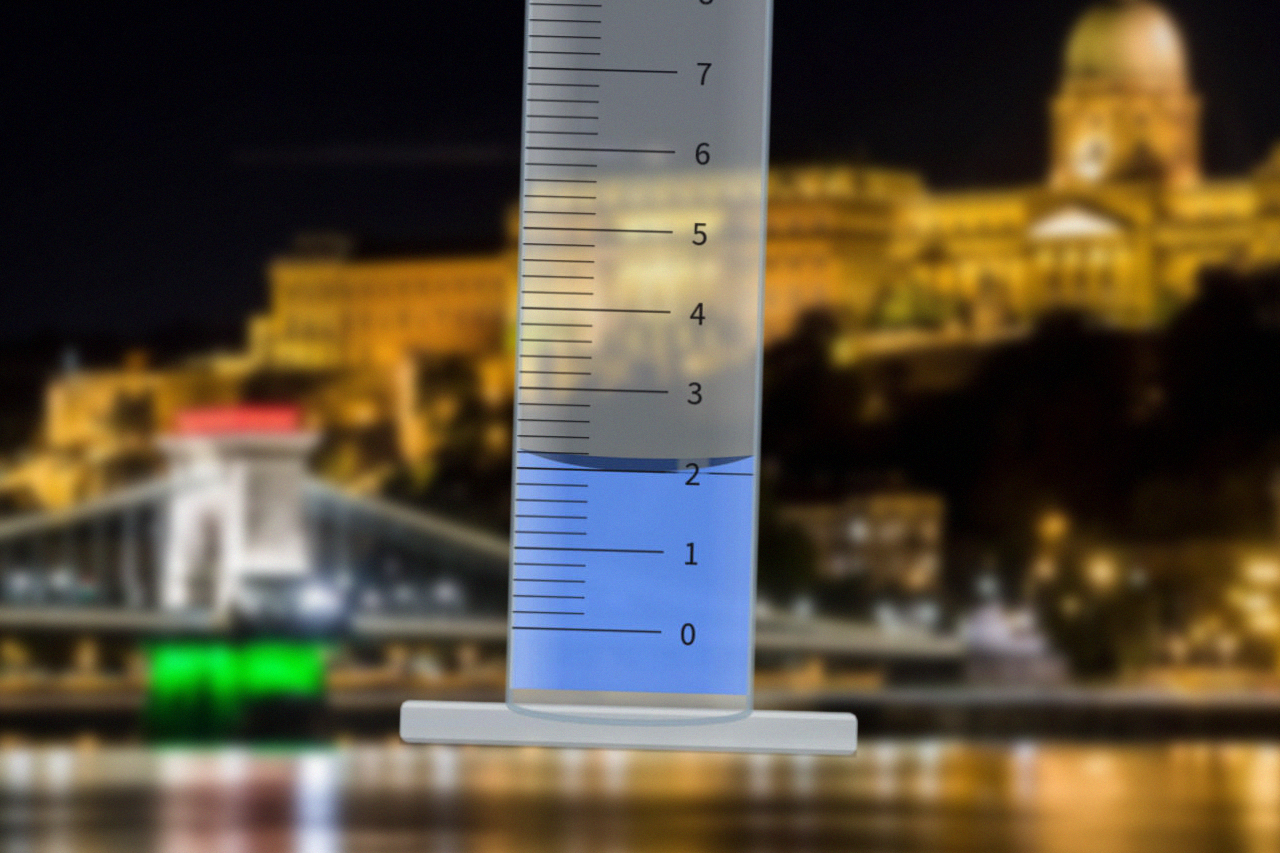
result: 2 mL
